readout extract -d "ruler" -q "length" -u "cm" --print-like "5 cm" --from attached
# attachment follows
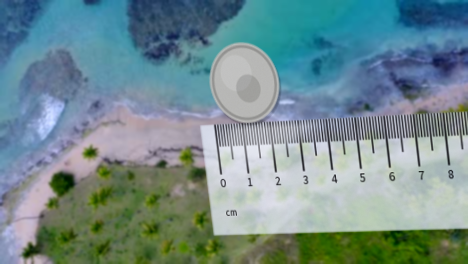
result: 2.5 cm
